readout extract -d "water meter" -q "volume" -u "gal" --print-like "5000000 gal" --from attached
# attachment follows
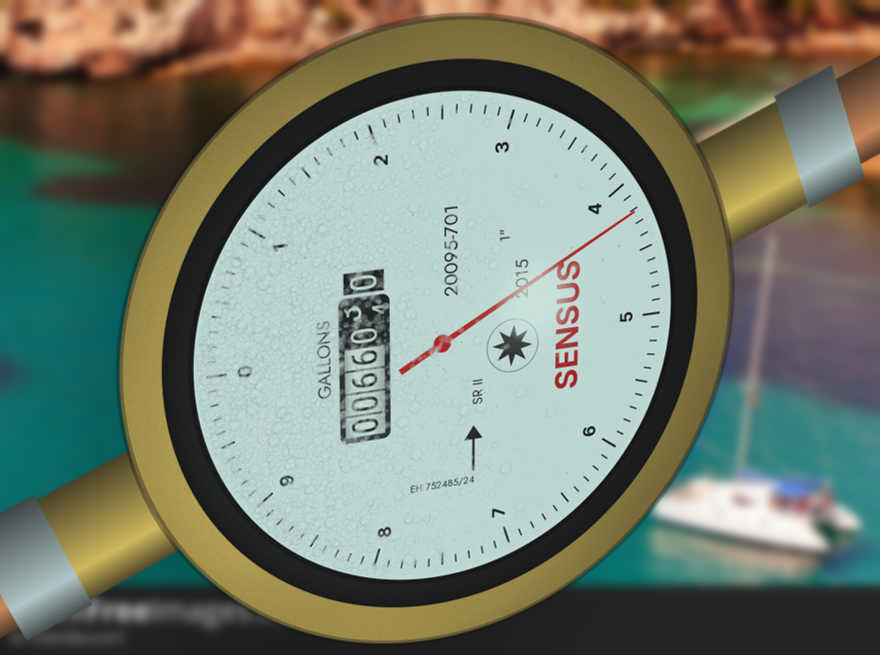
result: 66034.2 gal
